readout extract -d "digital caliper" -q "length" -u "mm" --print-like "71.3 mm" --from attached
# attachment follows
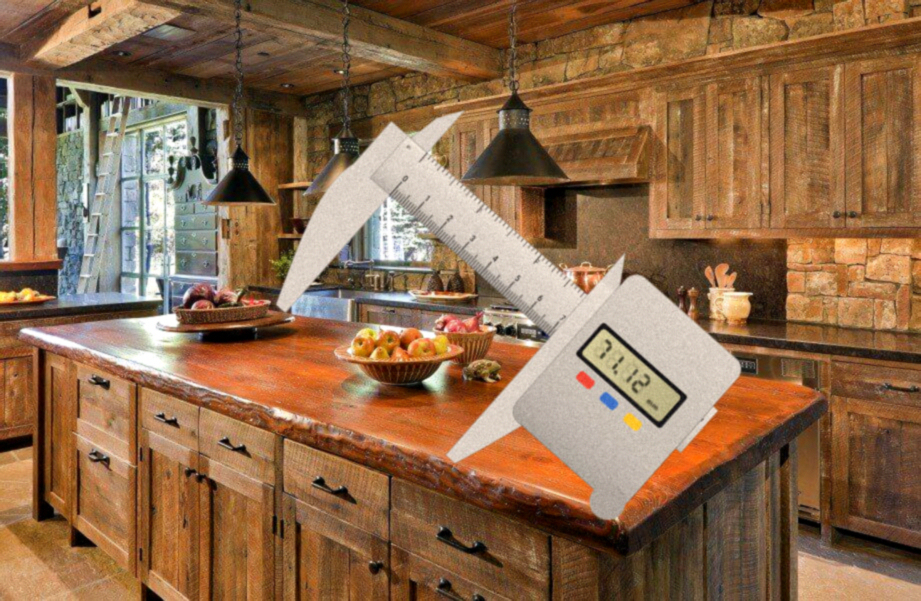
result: 71.12 mm
